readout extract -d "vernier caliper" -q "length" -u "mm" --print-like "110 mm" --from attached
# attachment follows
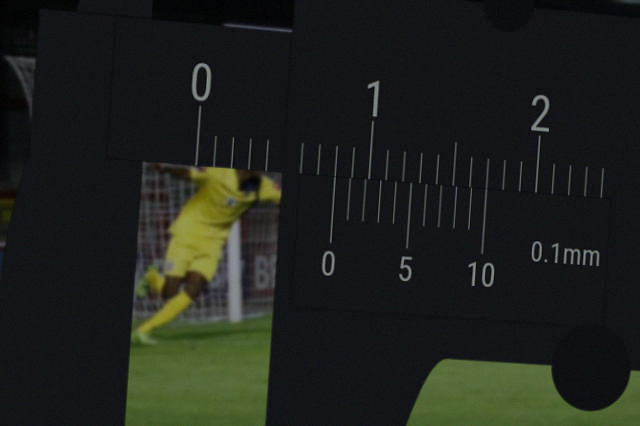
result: 8.0 mm
